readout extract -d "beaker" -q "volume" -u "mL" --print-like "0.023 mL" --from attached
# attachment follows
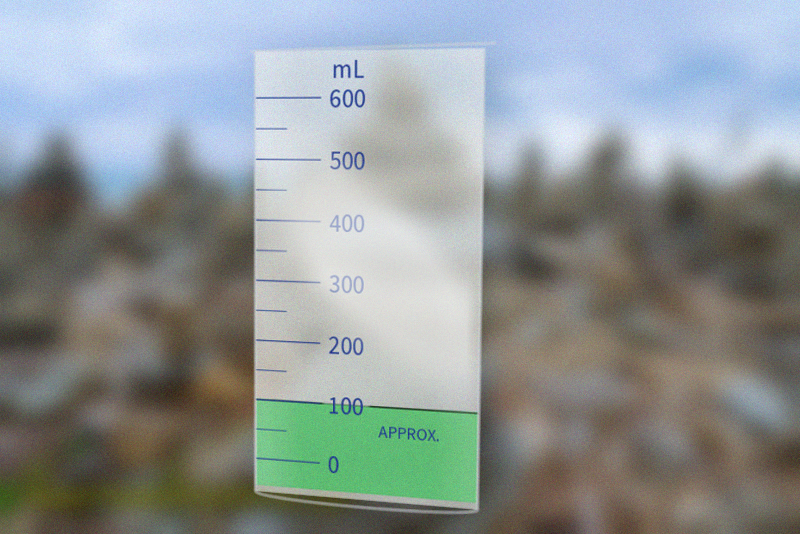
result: 100 mL
